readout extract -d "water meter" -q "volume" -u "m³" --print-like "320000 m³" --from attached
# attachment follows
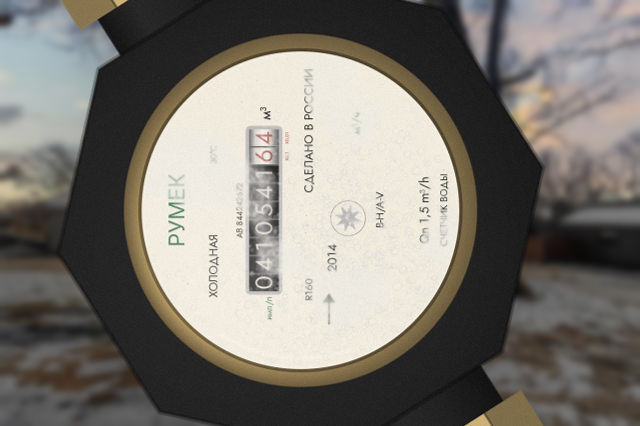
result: 410541.64 m³
